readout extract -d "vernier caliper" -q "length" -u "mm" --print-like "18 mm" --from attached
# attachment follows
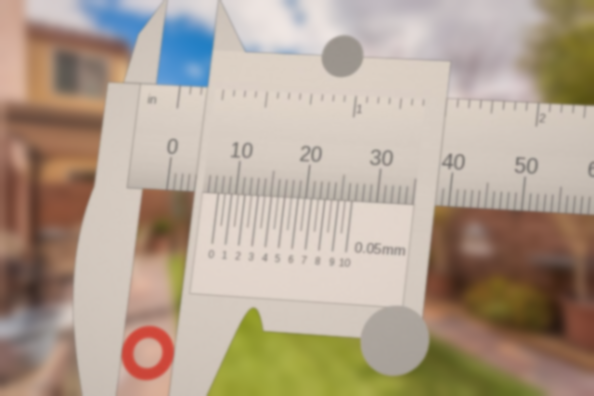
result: 7.5 mm
